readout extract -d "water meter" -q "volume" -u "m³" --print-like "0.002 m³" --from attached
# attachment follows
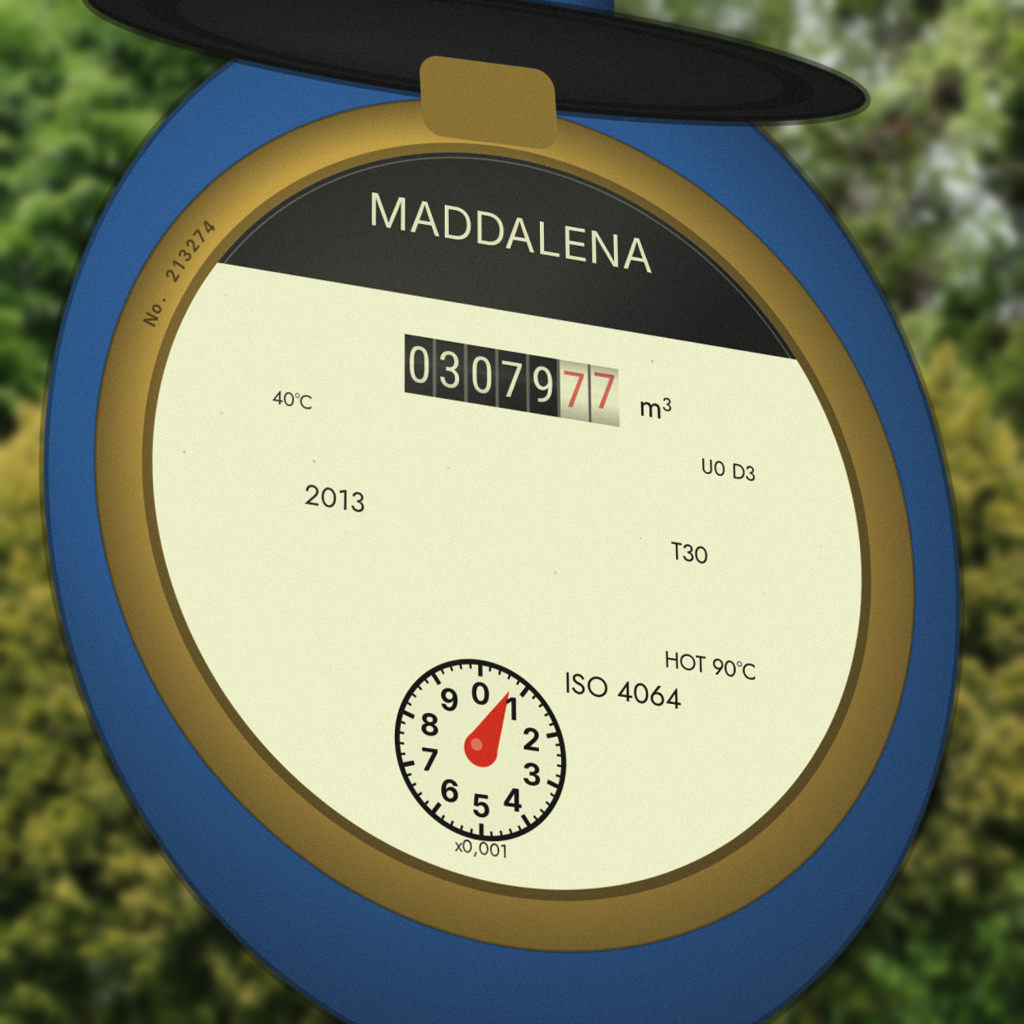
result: 3079.770 m³
